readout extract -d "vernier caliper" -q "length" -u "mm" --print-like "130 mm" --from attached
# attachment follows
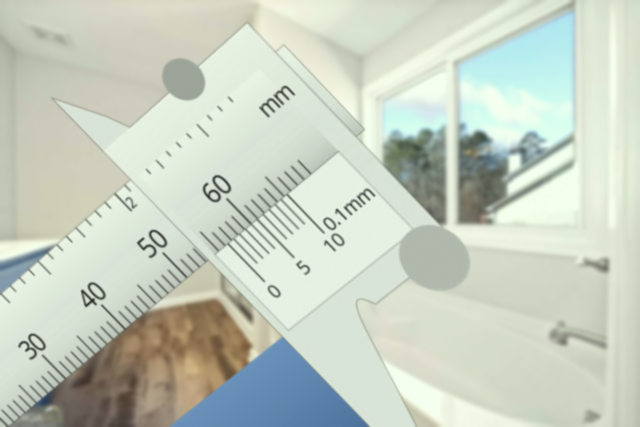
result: 56.4 mm
